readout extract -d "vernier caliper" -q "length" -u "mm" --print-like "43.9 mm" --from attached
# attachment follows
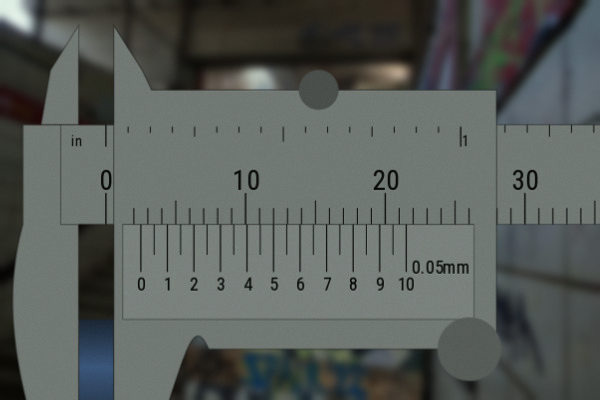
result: 2.5 mm
